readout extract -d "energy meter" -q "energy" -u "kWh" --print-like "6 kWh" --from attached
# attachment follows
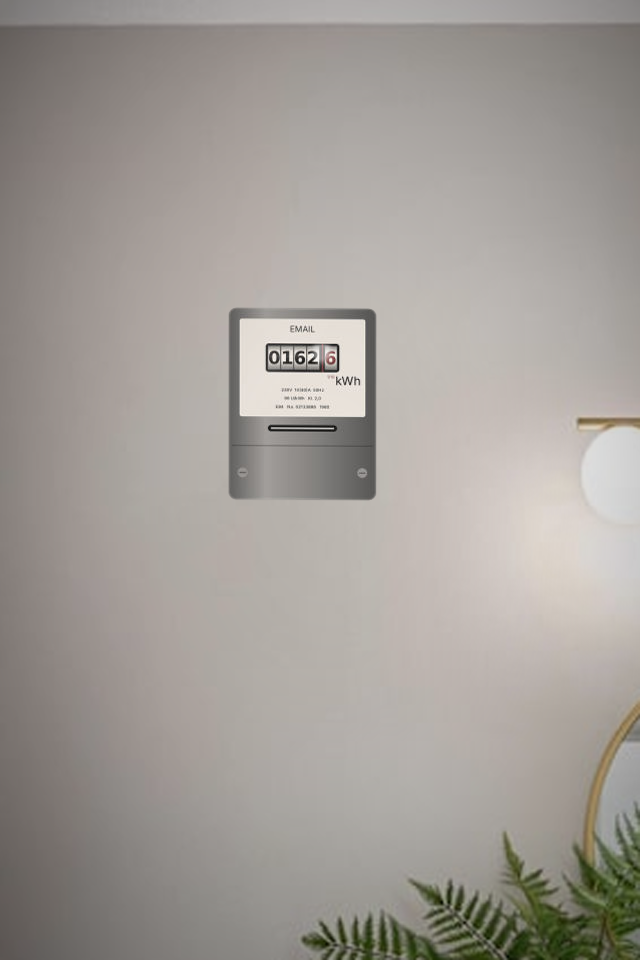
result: 162.6 kWh
